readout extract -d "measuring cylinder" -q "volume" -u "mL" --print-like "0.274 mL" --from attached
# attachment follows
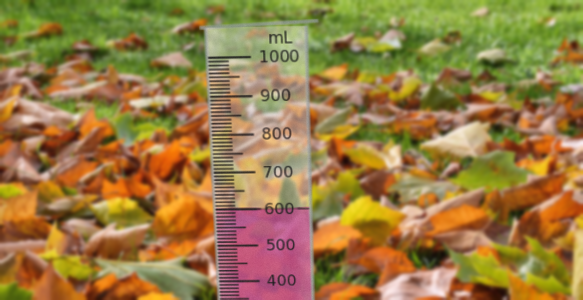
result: 600 mL
